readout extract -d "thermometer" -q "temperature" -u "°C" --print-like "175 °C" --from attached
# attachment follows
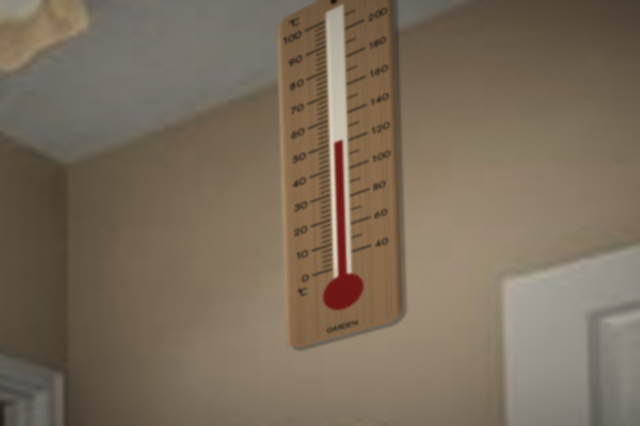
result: 50 °C
